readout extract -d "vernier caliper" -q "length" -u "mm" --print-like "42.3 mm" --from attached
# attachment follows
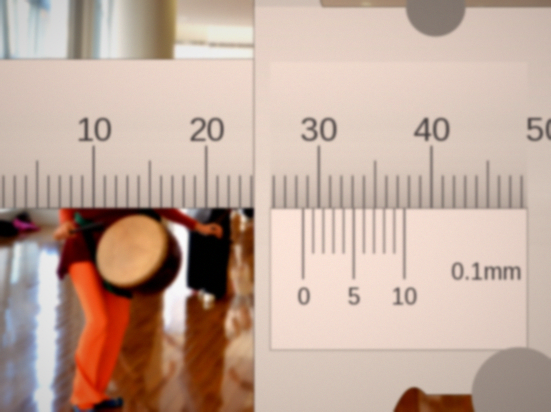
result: 28.6 mm
